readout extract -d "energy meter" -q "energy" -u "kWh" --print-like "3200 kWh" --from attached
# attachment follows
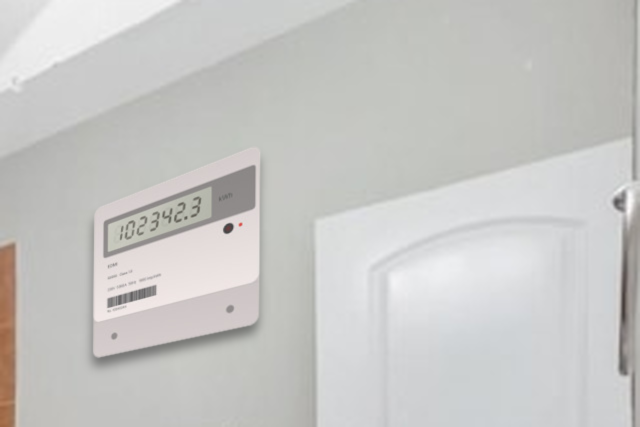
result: 102342.3 kWh
